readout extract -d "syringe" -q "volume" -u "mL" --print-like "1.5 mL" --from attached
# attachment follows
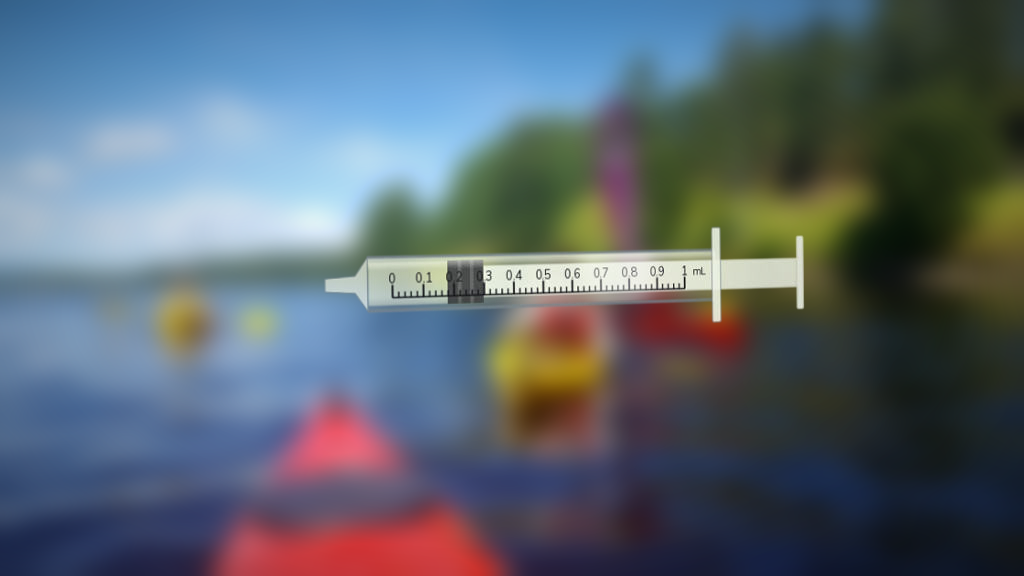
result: 0.18 mL
